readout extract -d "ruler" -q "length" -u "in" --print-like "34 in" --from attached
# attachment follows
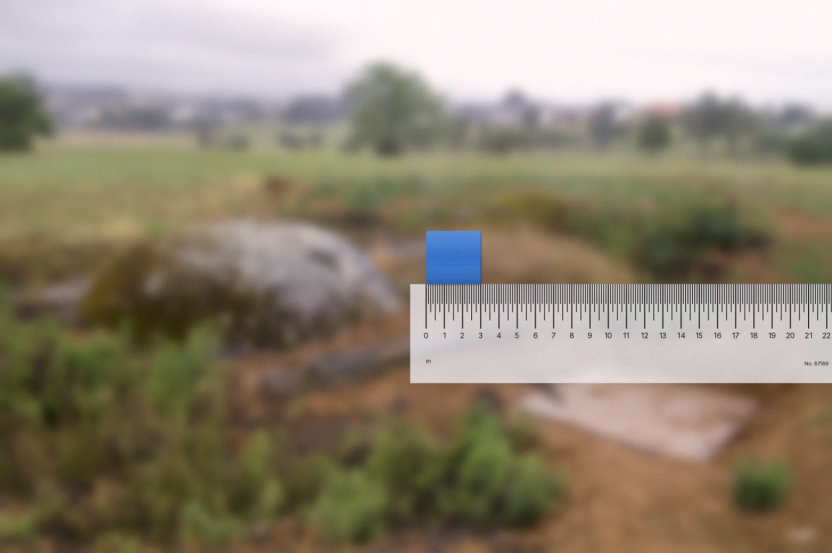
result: 3 in
